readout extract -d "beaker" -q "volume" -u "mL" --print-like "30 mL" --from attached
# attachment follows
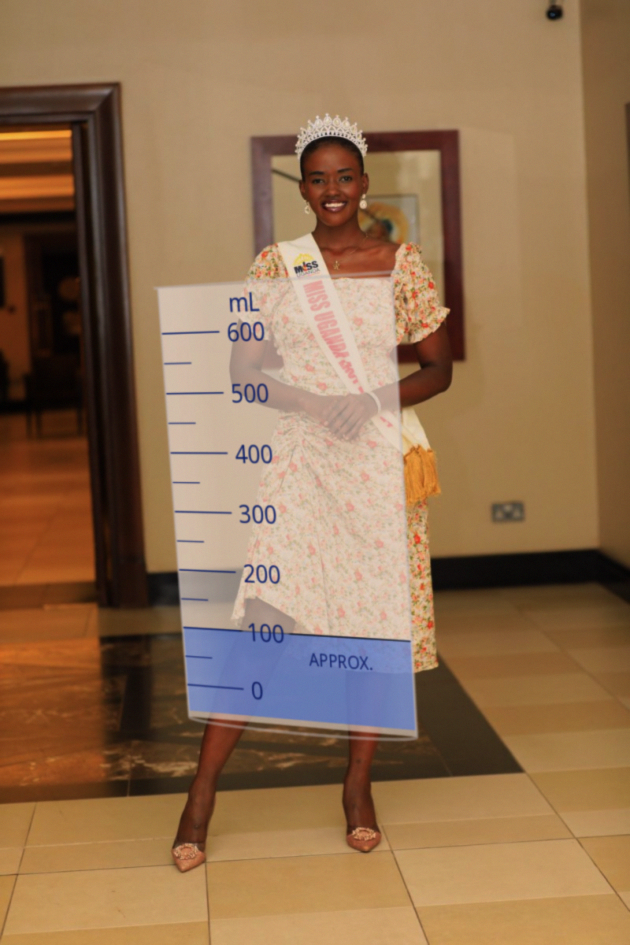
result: 100 mL
